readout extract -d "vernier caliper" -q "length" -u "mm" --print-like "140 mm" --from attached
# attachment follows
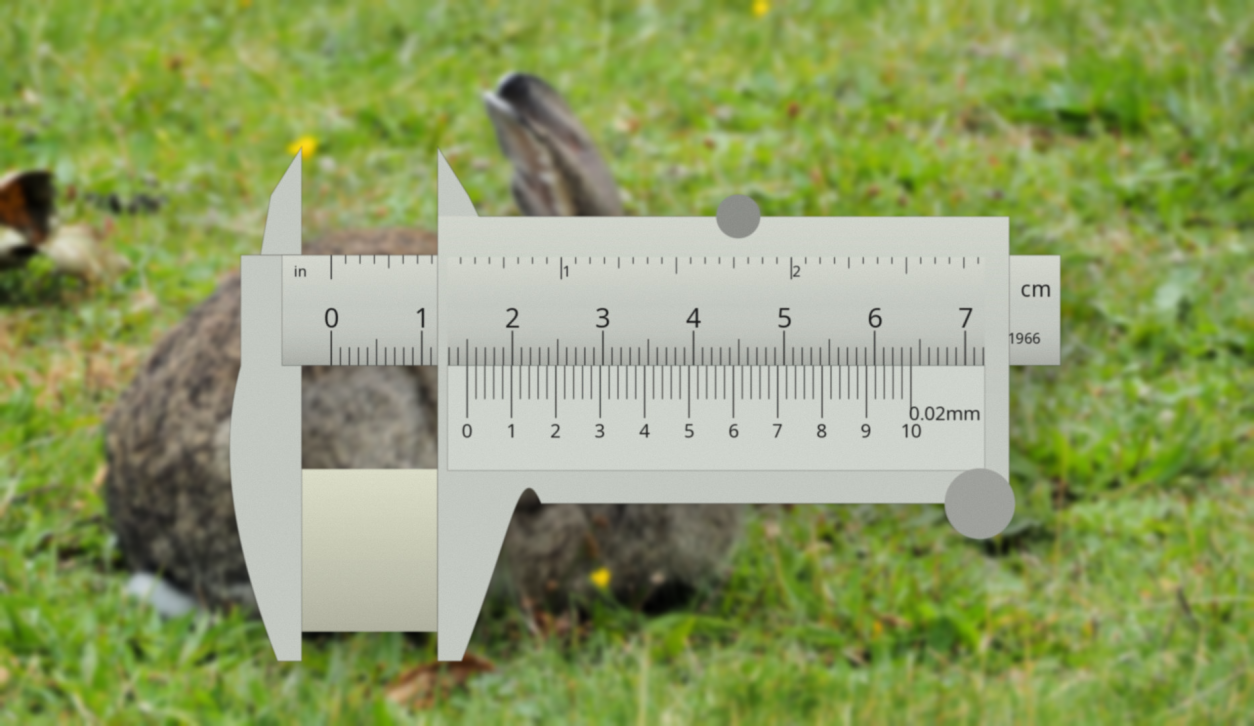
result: 15.0 mm
